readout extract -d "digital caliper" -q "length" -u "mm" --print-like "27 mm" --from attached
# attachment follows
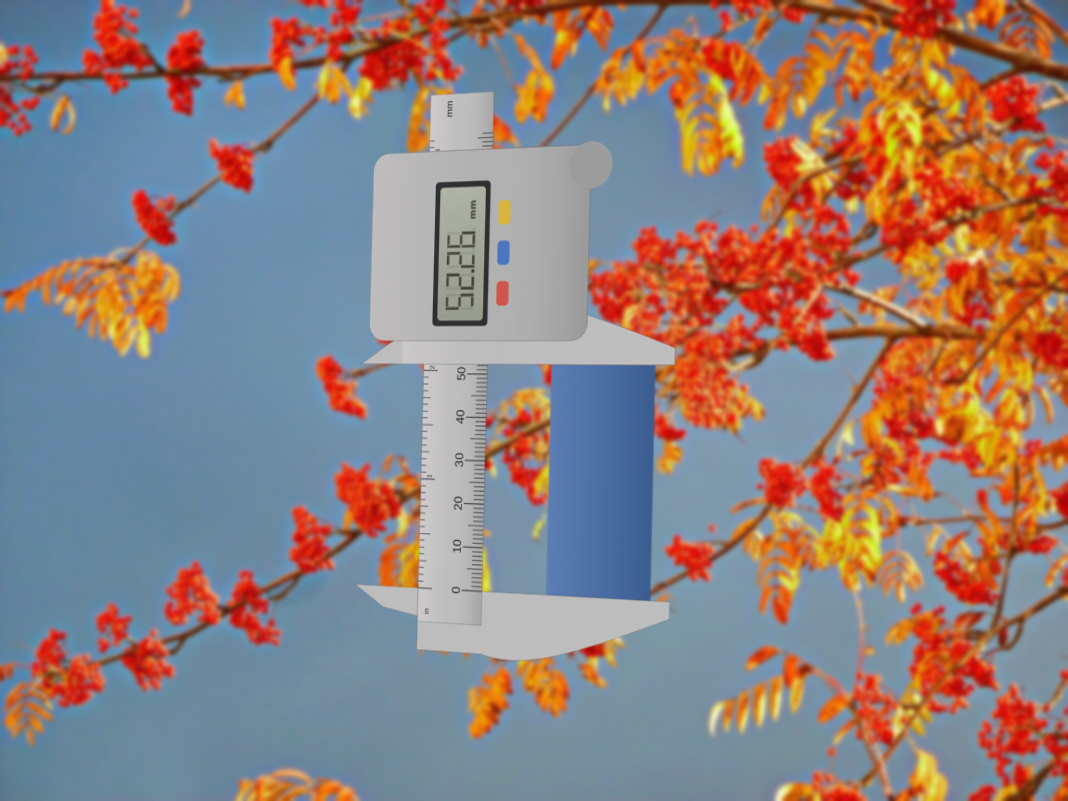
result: 52.26 mm
